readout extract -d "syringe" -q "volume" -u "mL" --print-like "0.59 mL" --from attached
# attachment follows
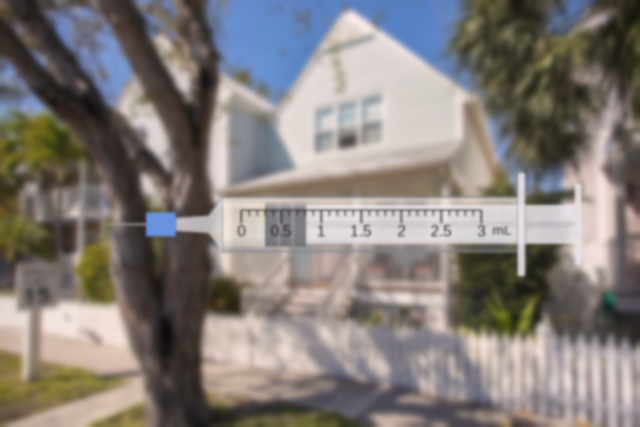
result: 0.3 mL
